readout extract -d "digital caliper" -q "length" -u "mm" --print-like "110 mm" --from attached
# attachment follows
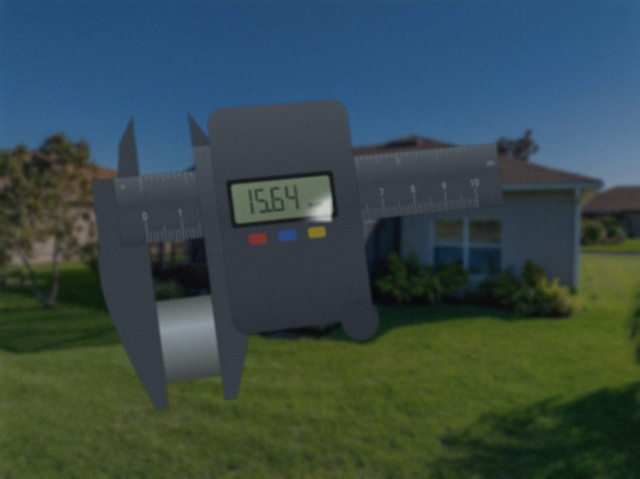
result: 15.64 mm
